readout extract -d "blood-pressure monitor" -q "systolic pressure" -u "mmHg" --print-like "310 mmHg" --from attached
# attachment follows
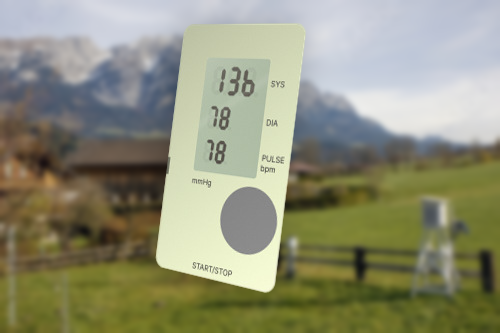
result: 136 mmHg
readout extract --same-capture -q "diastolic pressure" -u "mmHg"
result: 78 mmHg
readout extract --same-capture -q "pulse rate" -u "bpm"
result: 78 bpm
